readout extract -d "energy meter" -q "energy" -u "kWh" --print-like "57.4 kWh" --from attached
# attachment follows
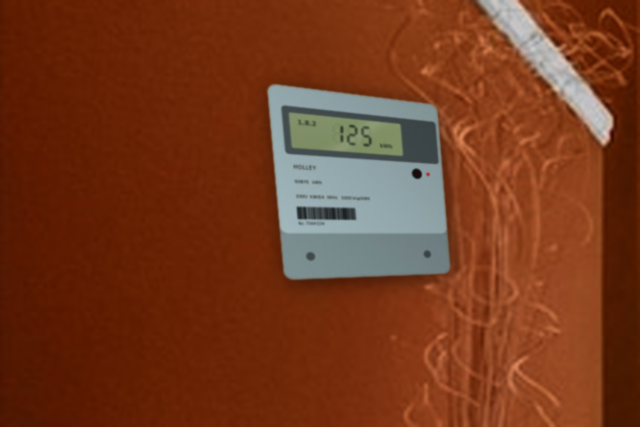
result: 125 kWh
